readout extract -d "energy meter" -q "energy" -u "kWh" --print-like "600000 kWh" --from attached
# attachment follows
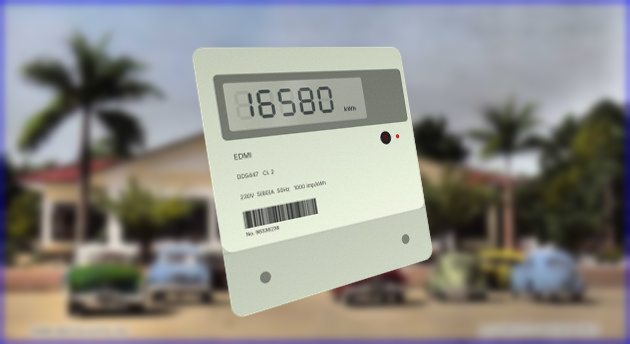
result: 16580 kWh
